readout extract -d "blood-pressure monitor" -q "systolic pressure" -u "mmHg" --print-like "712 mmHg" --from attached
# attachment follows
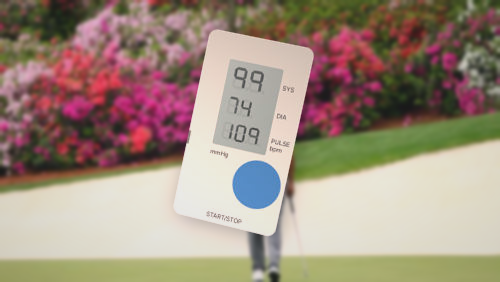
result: 99 mmHg
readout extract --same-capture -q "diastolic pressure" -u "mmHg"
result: 74 mmHg
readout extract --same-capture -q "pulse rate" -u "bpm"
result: 109 bpm
